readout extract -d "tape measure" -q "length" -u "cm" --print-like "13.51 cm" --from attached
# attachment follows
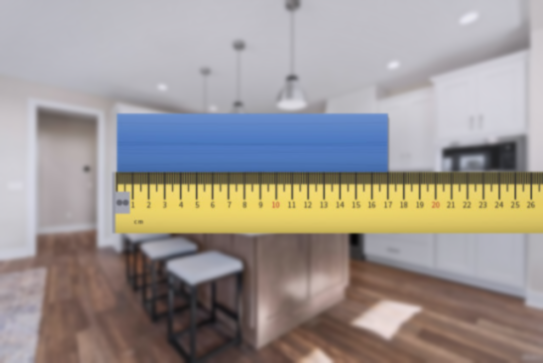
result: 17 cm
